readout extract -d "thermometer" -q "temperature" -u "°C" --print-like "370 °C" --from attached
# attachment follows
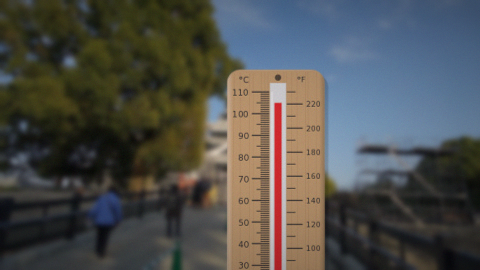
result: 105 °C
